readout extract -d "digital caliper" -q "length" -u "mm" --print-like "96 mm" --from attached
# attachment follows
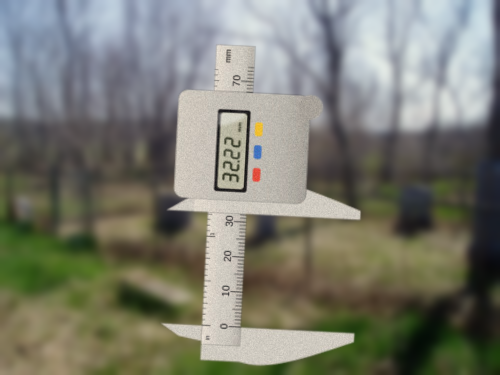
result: 32.22 mm
